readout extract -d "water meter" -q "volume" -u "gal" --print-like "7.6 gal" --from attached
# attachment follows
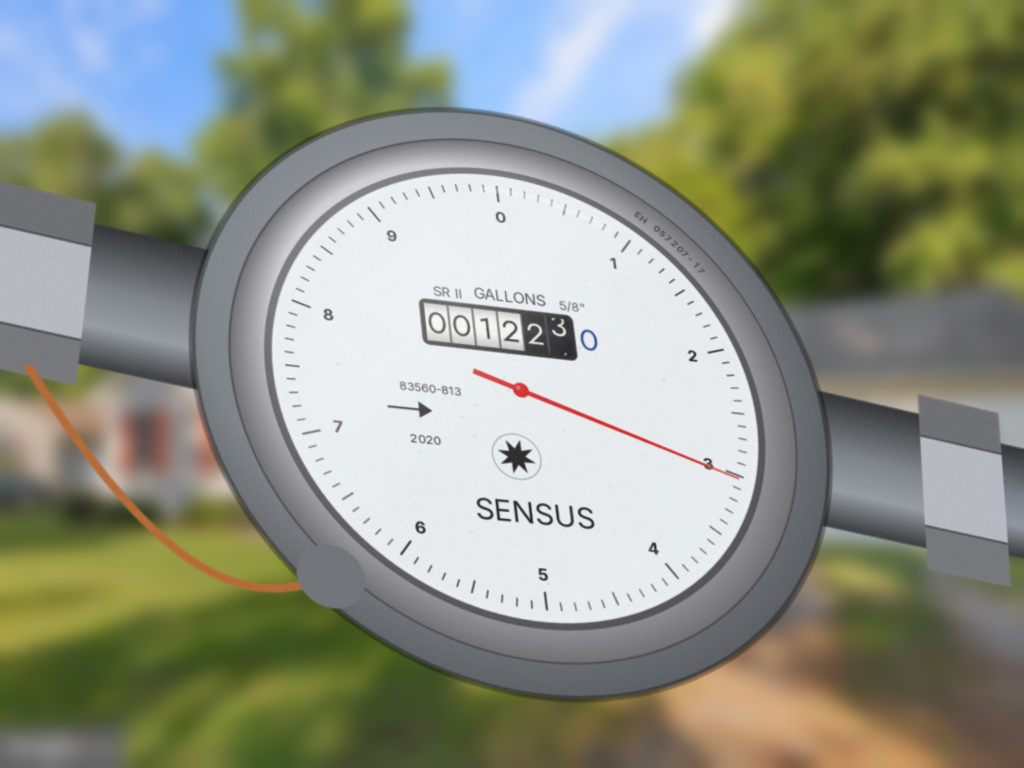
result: 12233.0 gal
